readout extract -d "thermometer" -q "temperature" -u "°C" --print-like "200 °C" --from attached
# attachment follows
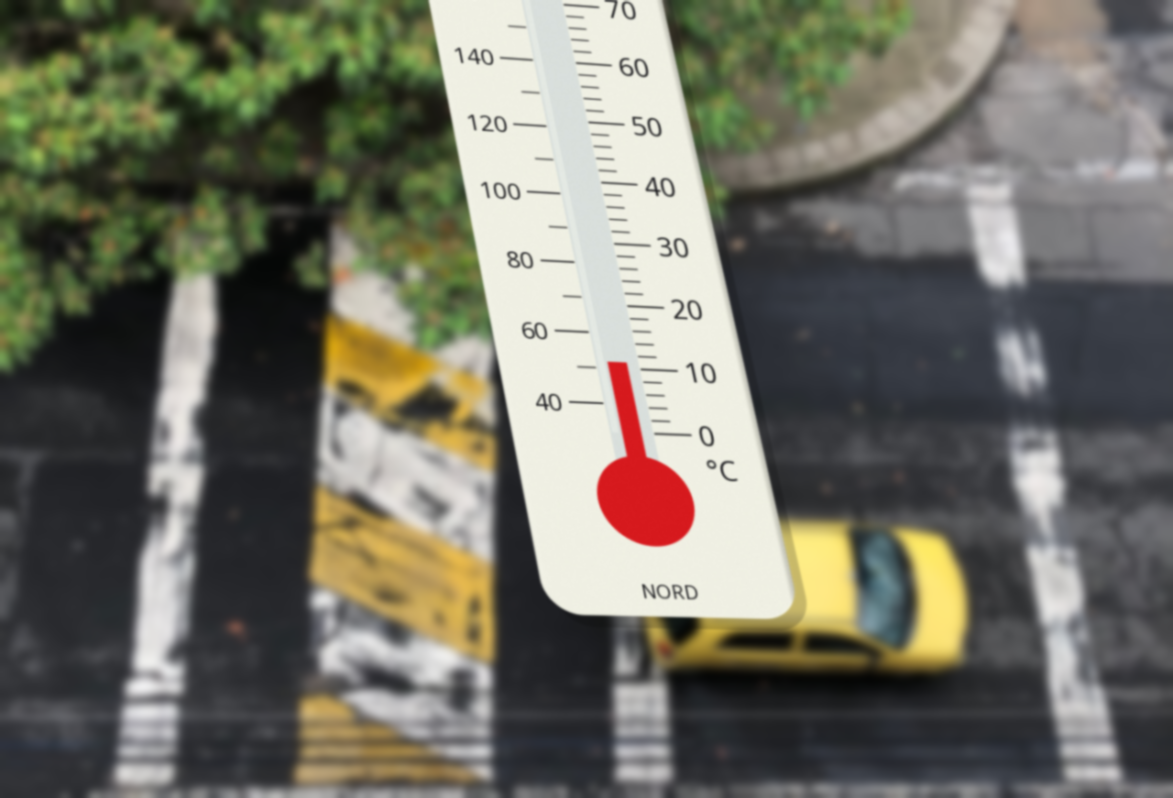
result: 11 °C
